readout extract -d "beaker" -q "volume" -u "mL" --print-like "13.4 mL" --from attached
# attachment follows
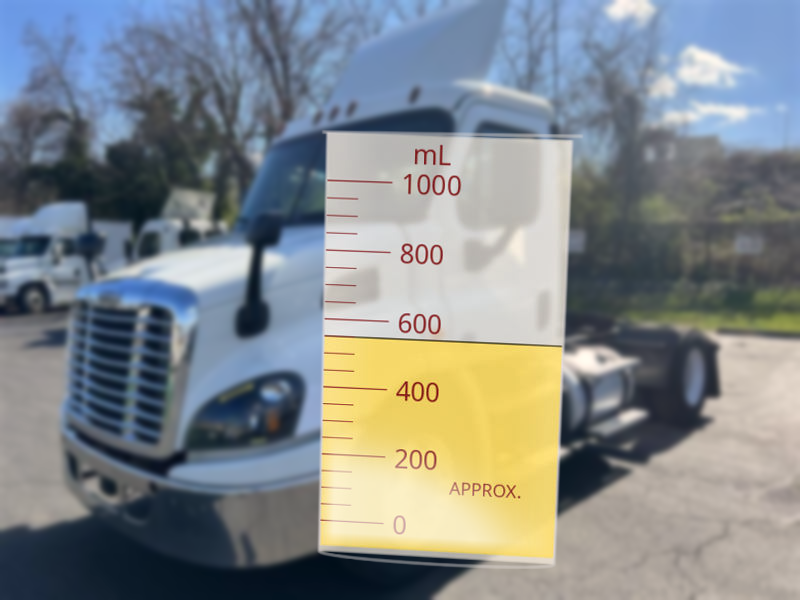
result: 550 mL
